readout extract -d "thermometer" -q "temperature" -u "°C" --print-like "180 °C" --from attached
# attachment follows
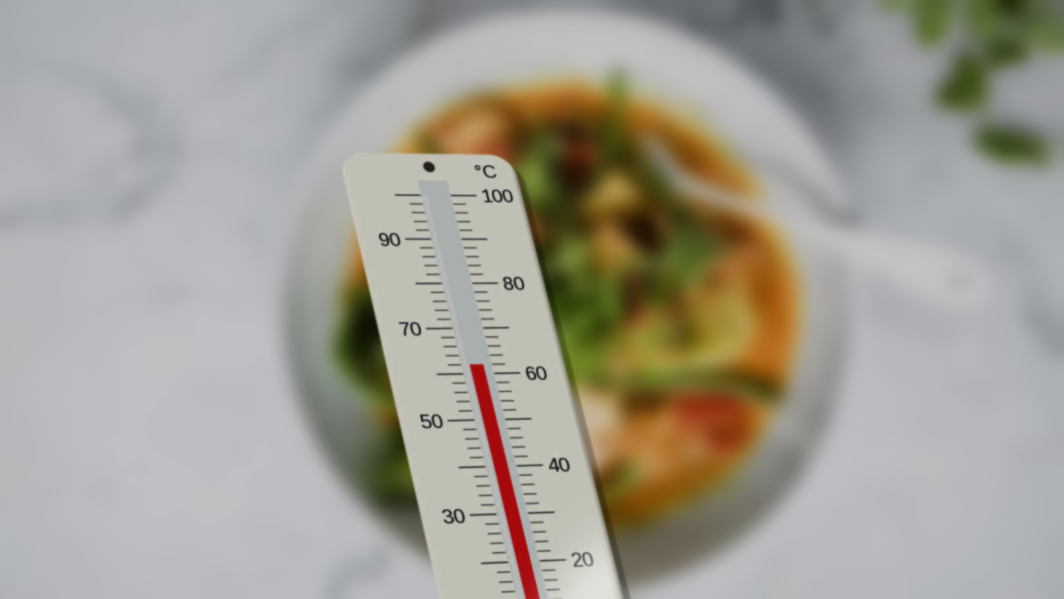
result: 62 °C
